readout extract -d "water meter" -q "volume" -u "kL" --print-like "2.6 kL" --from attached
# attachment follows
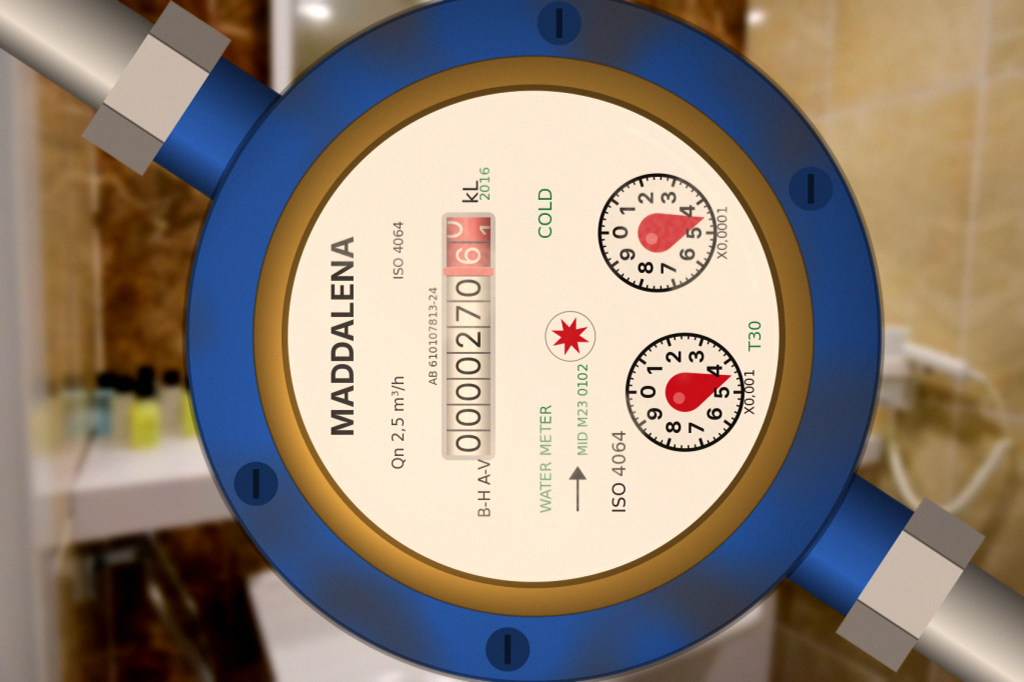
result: 270.6044 kL
